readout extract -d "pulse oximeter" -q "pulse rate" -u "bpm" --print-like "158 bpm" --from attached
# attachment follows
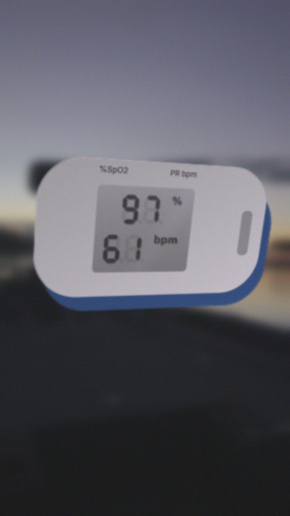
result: 61 bpm
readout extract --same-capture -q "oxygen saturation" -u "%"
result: 97 %
